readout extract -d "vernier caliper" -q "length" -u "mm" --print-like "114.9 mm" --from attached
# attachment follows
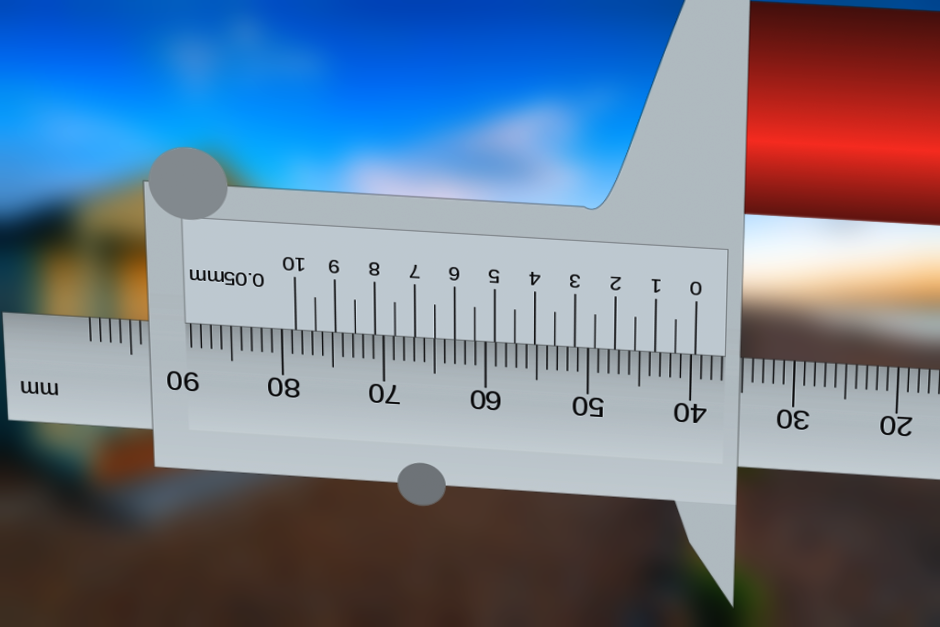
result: 39.6 mm
